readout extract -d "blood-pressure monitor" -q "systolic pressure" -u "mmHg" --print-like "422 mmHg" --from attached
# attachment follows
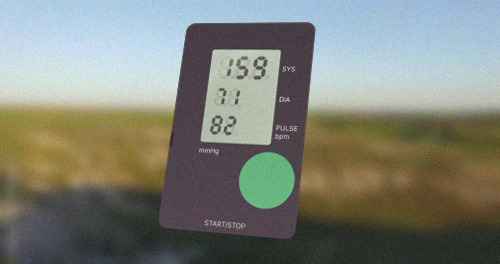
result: 159 mmHg
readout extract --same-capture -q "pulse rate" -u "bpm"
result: 82 bpm
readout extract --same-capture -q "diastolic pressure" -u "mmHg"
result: 71 mmHg
